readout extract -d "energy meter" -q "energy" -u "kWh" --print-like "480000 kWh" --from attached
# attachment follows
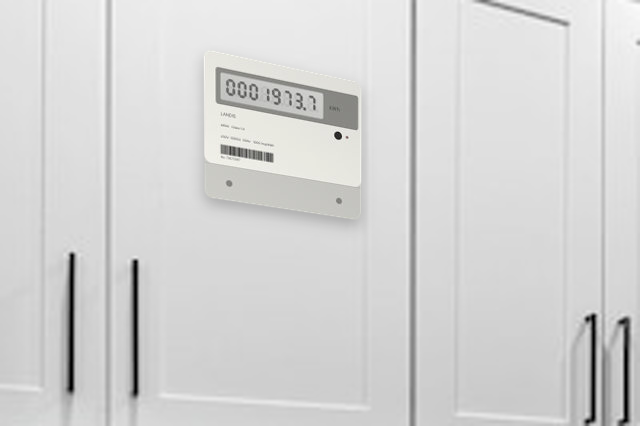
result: 1973.7 kWh
